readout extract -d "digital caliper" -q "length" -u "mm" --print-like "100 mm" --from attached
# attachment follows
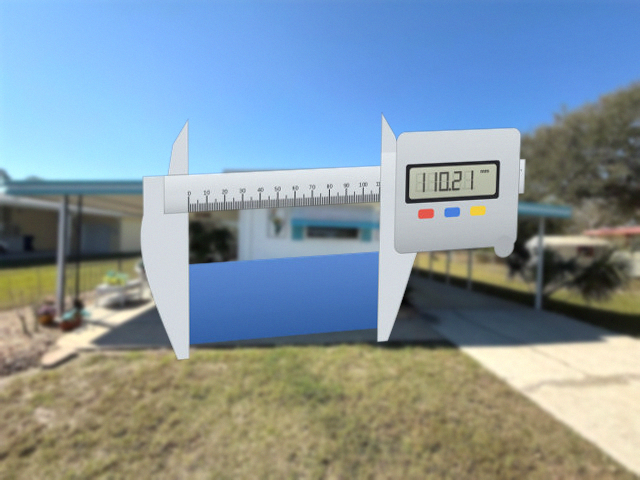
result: 110.21 mm
